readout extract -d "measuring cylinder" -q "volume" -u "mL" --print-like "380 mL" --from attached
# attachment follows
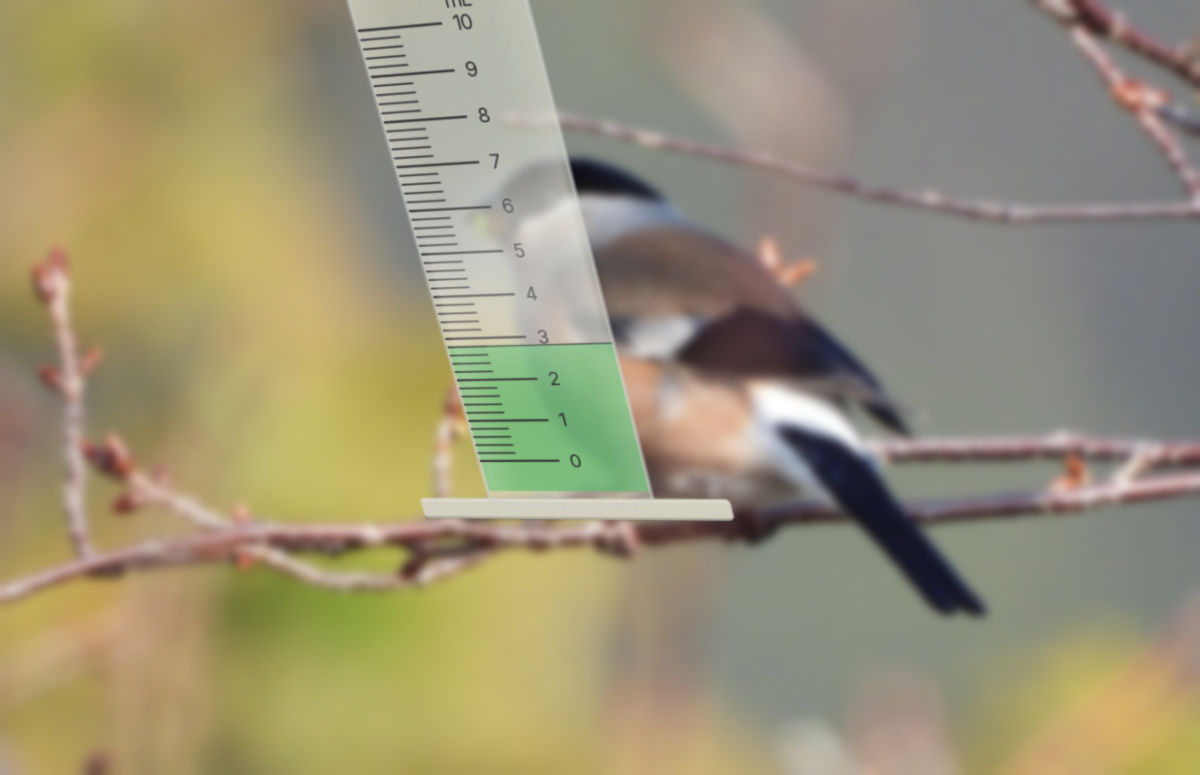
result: 2.8 mL
